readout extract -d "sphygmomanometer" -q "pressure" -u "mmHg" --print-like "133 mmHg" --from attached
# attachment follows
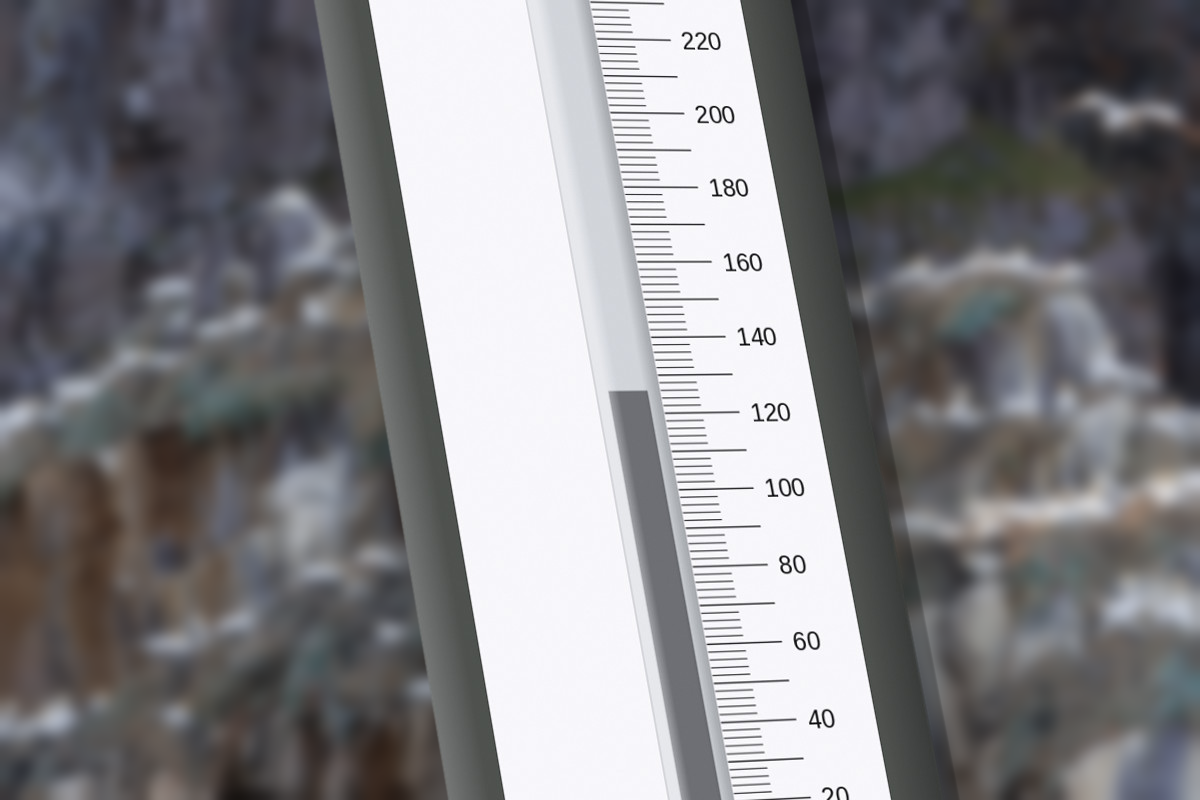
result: 126 mmHg
